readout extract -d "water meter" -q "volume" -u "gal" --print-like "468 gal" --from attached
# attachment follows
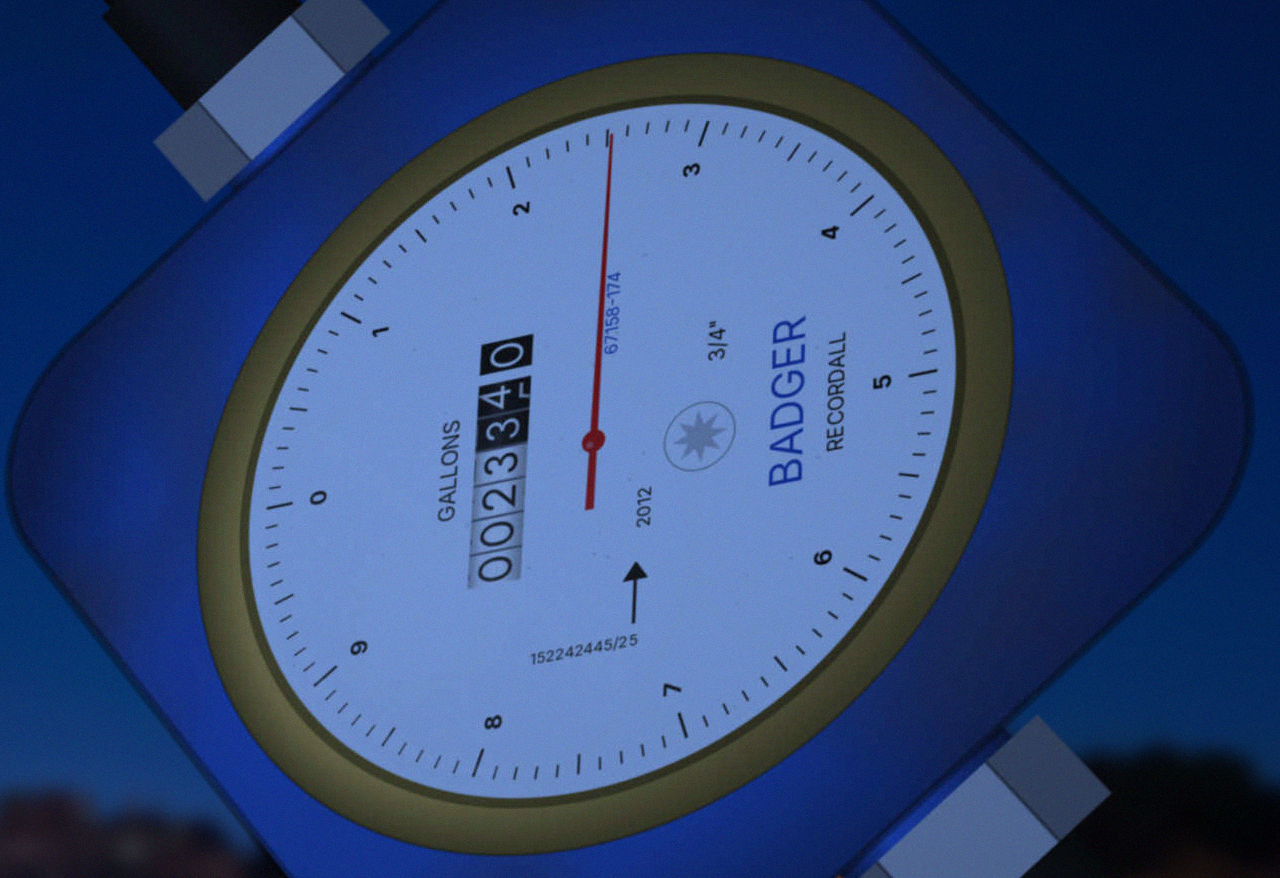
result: 23342.5 gal
